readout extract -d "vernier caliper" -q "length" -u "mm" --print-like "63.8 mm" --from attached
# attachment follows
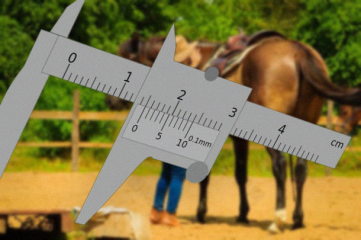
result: 15.0 mm
